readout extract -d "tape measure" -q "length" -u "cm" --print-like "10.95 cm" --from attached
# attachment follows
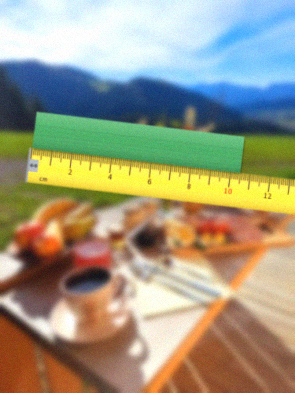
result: 10.5 cm
